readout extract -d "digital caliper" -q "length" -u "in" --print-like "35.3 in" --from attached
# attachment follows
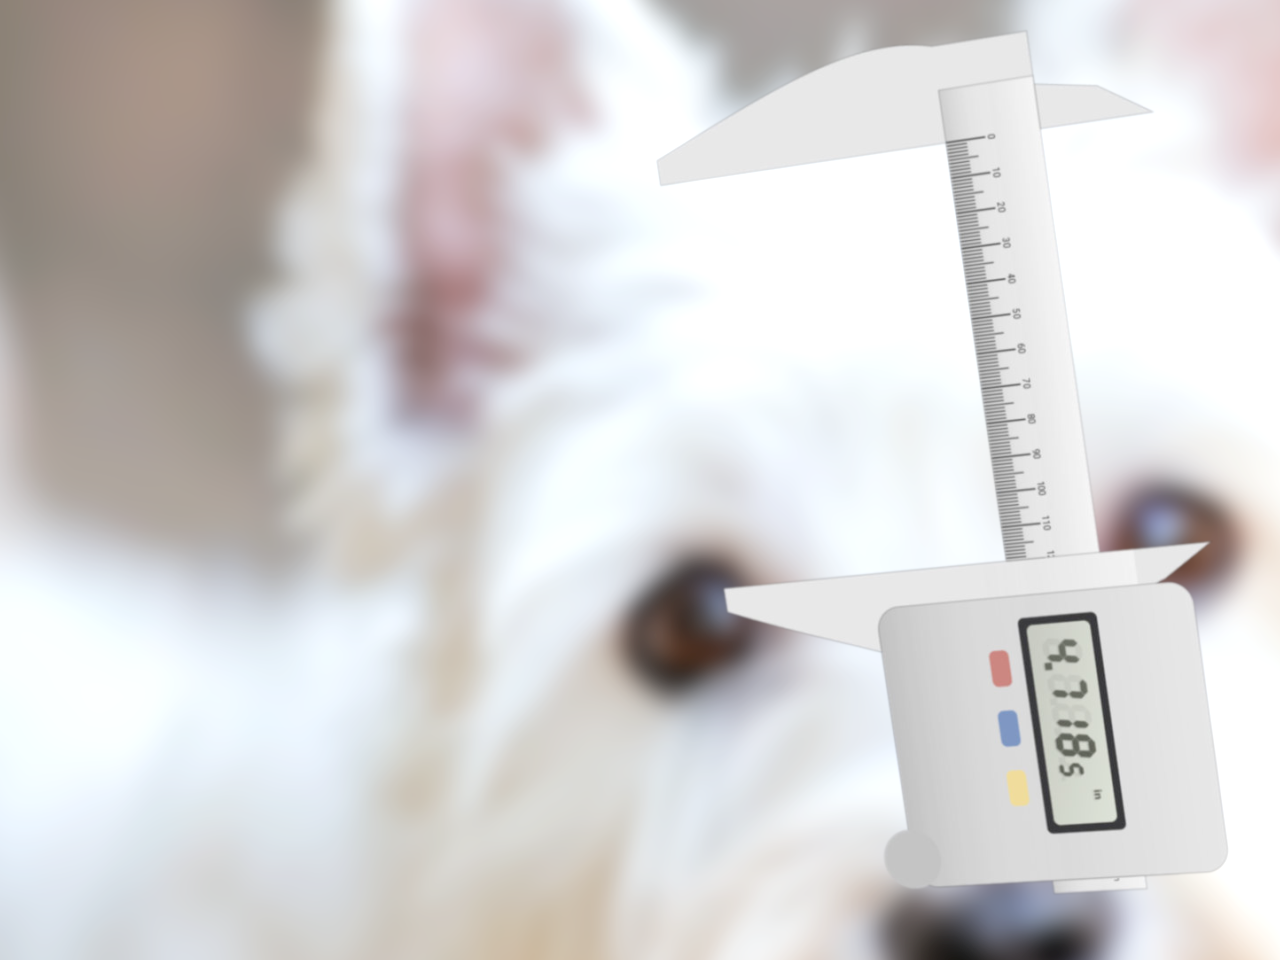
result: 4.7185 in
